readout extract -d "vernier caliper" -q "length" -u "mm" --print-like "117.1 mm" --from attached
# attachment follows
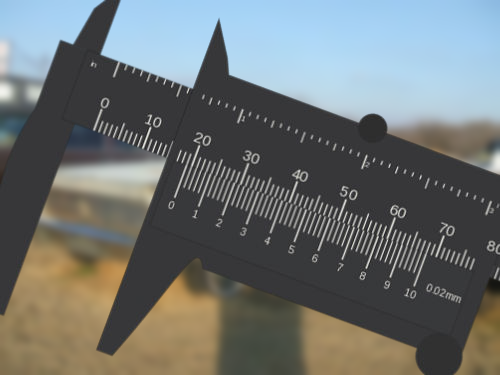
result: 19.0 mm
